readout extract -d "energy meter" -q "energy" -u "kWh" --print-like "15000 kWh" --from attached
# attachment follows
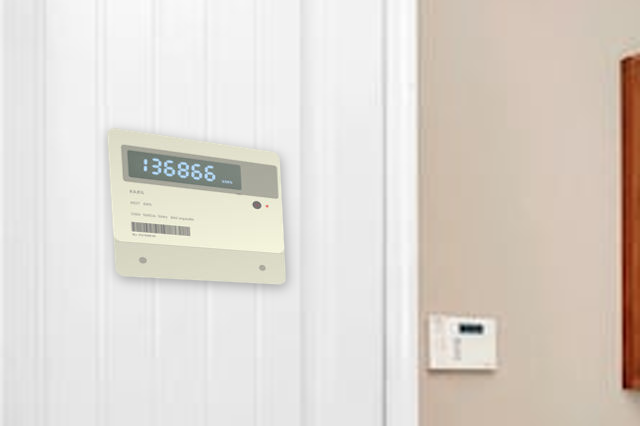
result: 136866 kWh
